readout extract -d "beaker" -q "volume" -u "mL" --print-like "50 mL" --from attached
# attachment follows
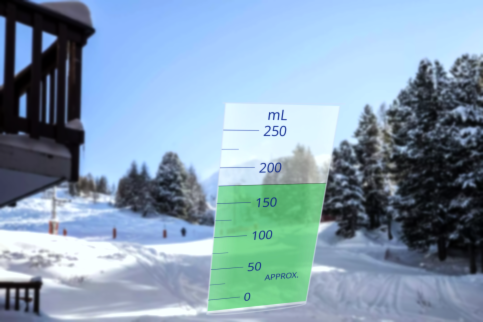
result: 175 mL
